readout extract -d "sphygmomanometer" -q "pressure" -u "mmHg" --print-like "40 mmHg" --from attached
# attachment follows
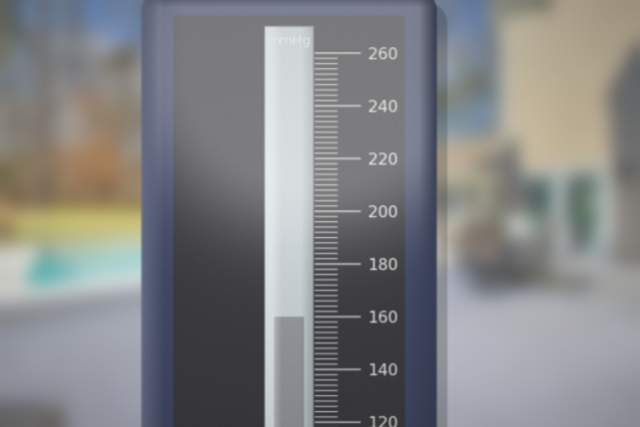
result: 160 mmHg
